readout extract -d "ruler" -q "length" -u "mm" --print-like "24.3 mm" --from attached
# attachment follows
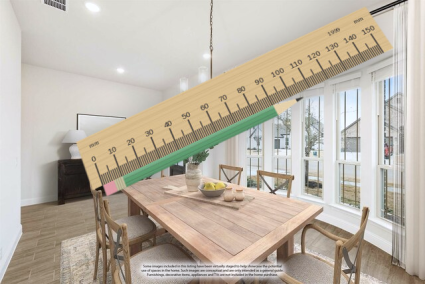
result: 105 mm
